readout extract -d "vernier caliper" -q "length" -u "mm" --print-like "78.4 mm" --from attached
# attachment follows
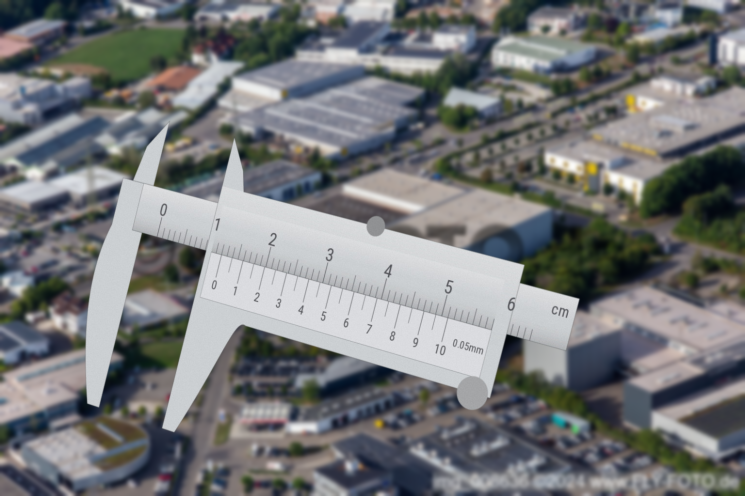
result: 12.0 mm
